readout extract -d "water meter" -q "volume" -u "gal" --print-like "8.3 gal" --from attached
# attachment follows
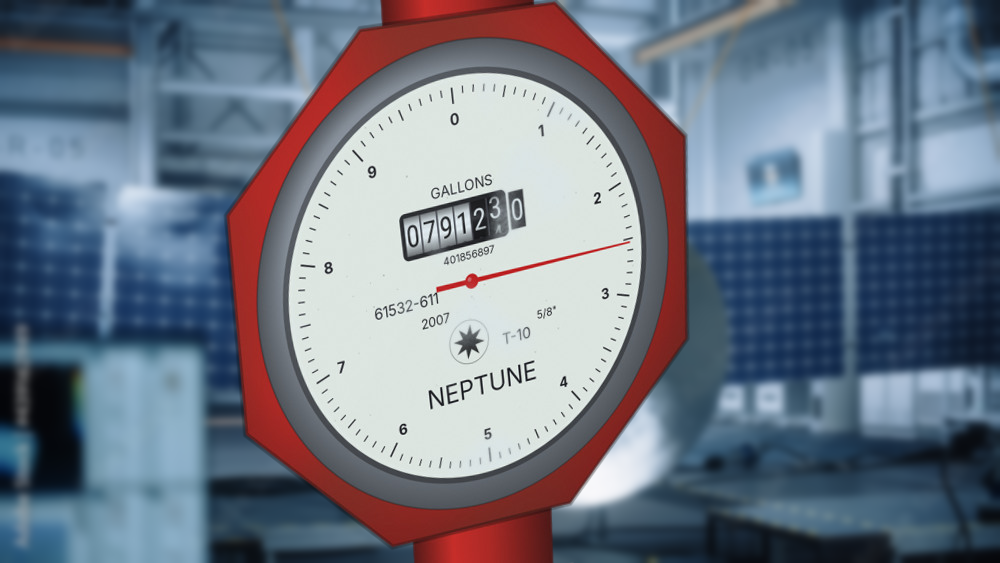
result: 791232.5 gal
